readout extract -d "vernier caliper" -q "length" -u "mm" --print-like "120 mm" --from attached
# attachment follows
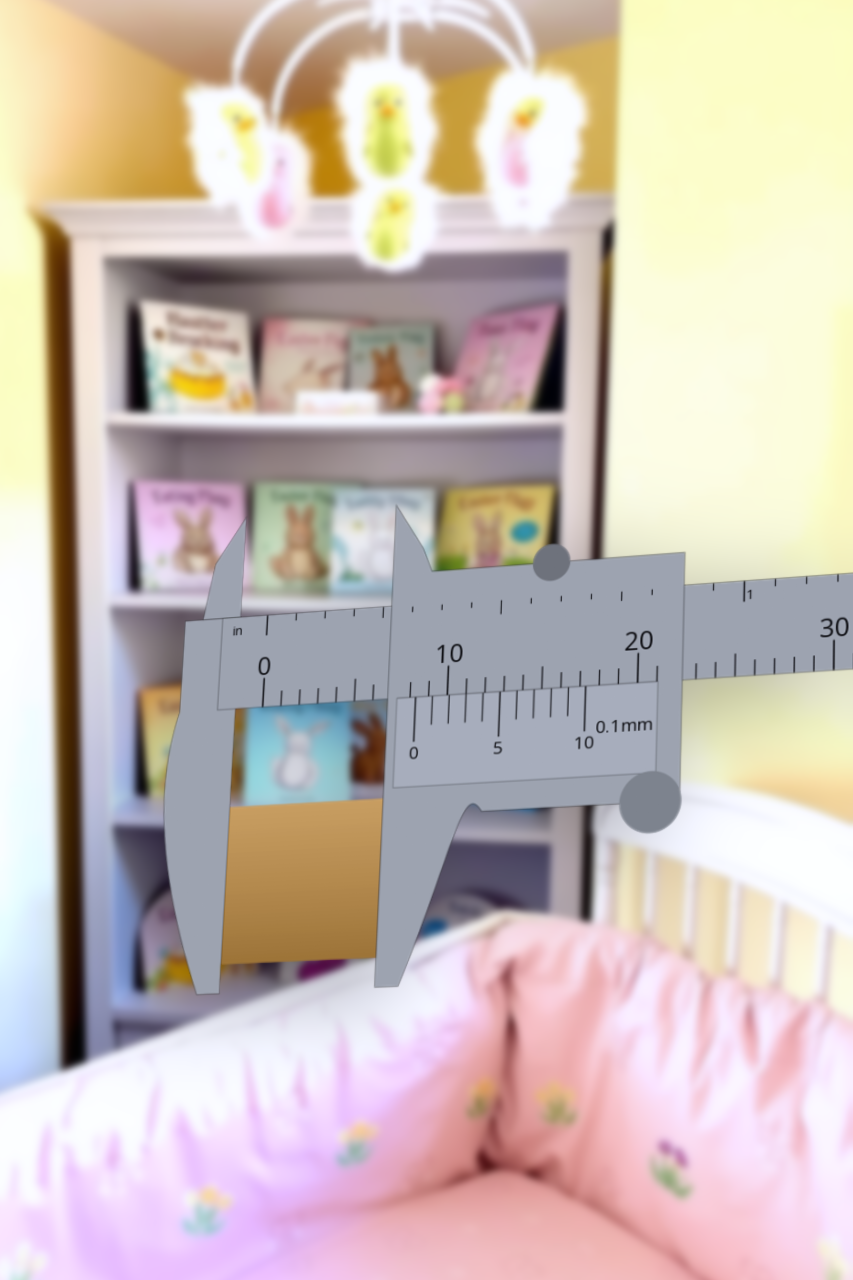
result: 8.3 mm
